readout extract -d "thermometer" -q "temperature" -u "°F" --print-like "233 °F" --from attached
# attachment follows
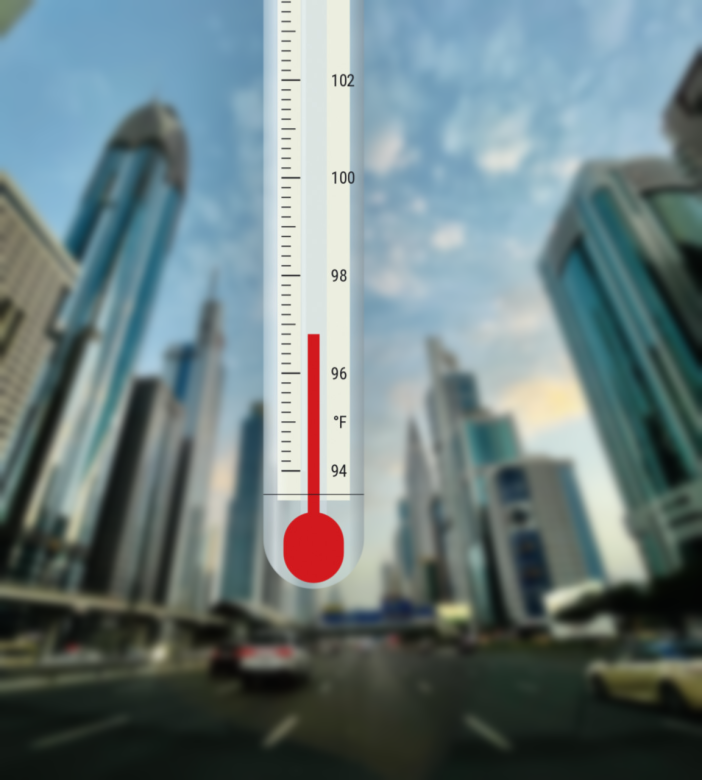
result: 96.8 °F
